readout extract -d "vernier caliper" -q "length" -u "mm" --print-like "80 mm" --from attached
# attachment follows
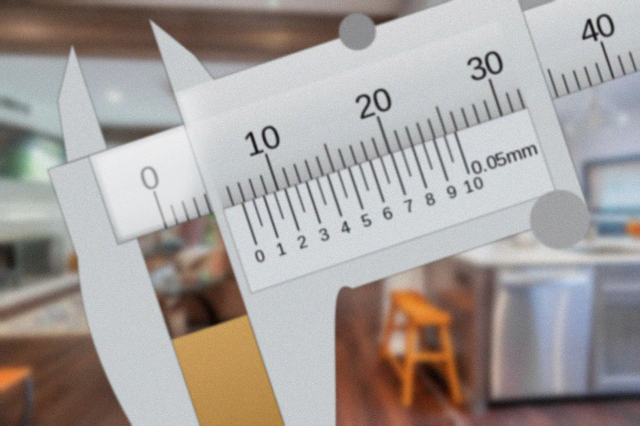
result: 6.8 mm
